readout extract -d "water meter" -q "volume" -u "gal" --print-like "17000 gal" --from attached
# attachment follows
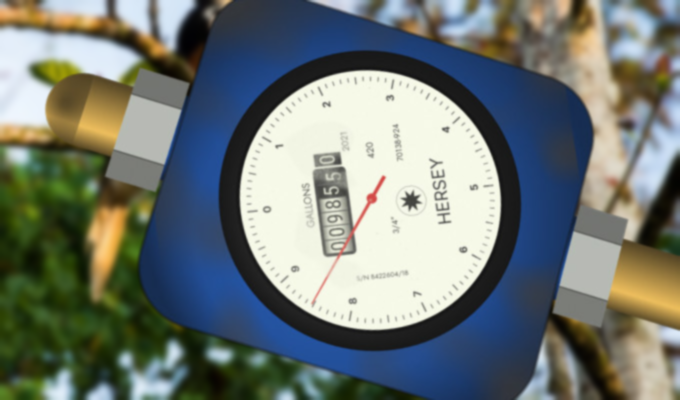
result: 98548.5 gal
